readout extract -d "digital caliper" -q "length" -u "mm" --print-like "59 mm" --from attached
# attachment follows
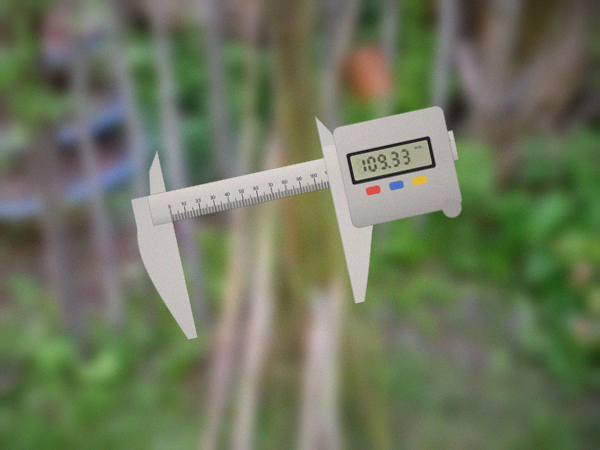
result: 109.33 mm
